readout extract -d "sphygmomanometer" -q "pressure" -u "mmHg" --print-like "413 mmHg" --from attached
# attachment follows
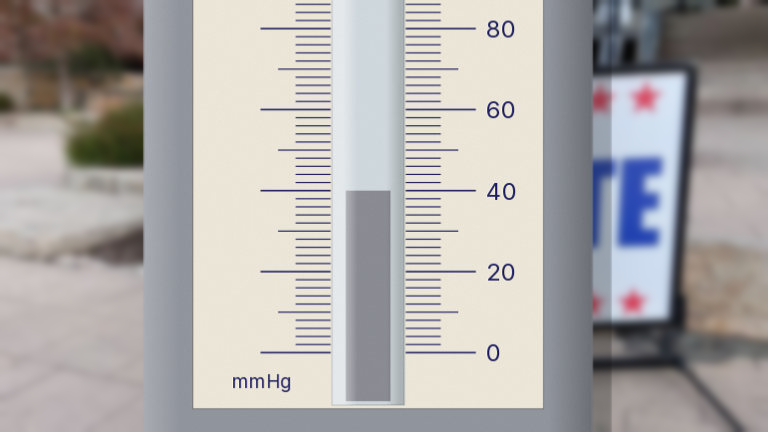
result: 40 mmHg
